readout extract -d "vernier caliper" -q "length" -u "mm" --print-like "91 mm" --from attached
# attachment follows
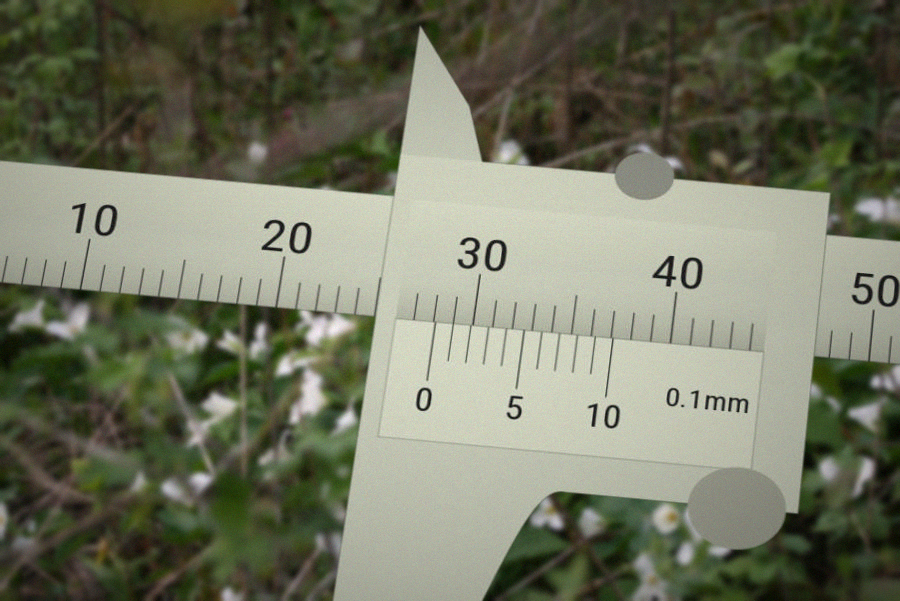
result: 28.1 mm
